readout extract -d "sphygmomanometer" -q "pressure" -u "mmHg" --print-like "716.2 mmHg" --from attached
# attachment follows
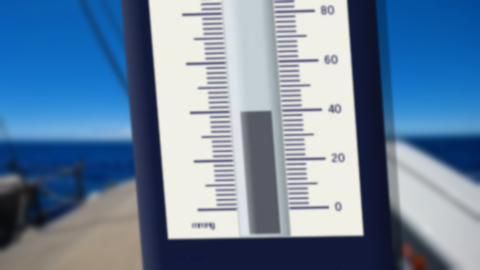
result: 40 mmHg
